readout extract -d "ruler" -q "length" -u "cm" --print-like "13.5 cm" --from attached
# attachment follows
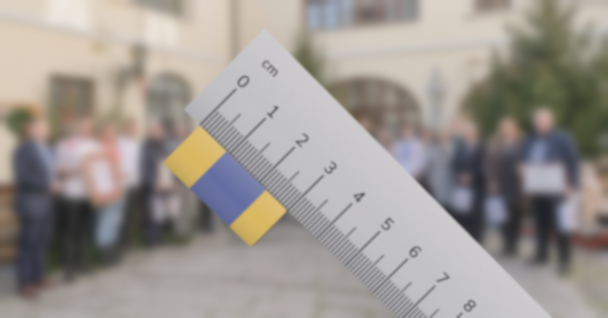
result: 3 cm
